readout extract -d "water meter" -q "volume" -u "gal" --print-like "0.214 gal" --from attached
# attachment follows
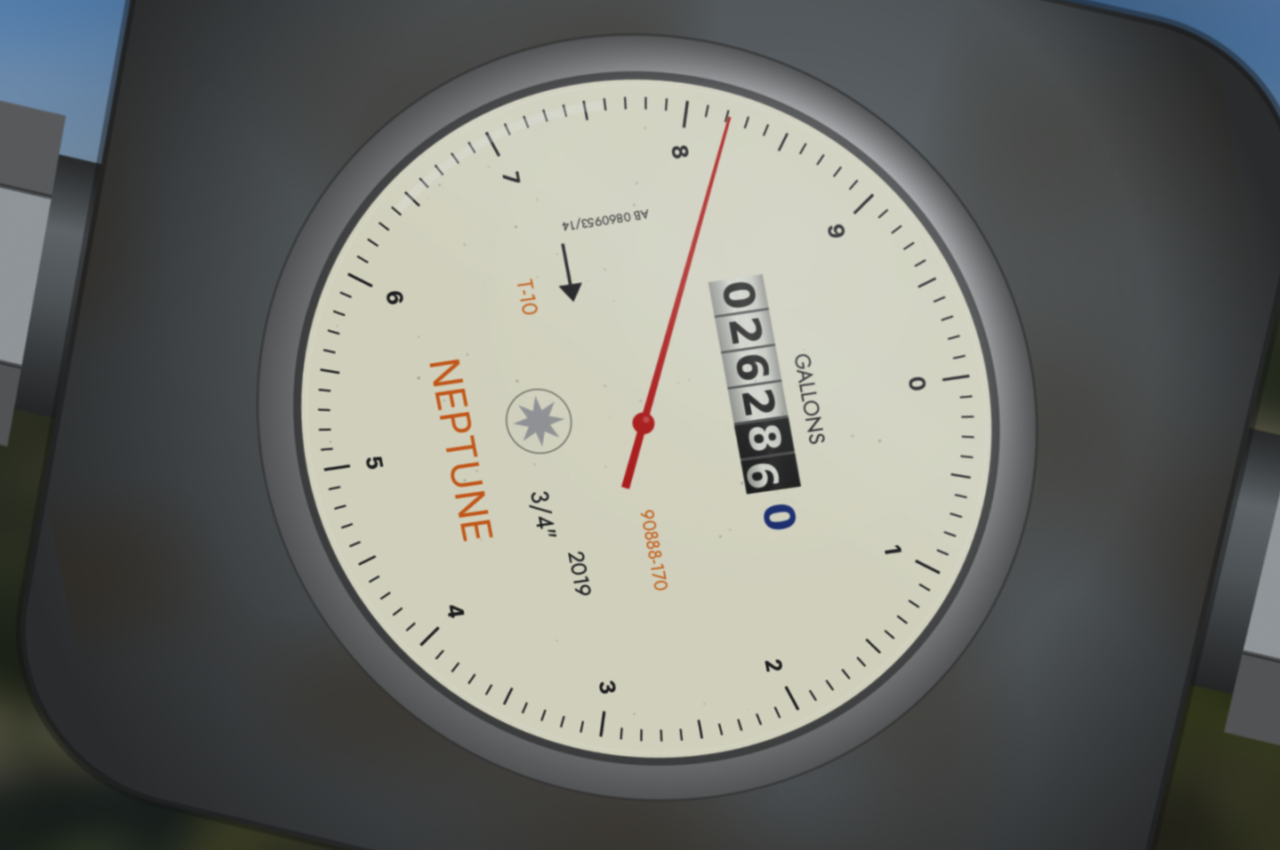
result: 262858.2 gal
